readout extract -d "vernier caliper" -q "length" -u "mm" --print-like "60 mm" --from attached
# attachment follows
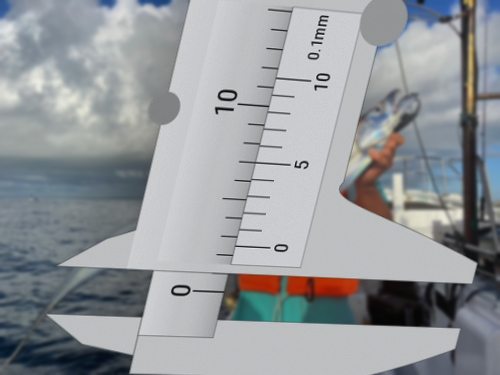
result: 2.5 mm
